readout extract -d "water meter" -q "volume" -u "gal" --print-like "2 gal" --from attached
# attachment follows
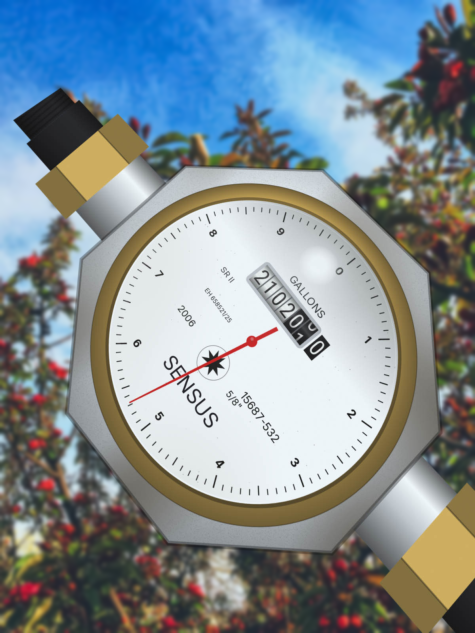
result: 2102005.3 gal
